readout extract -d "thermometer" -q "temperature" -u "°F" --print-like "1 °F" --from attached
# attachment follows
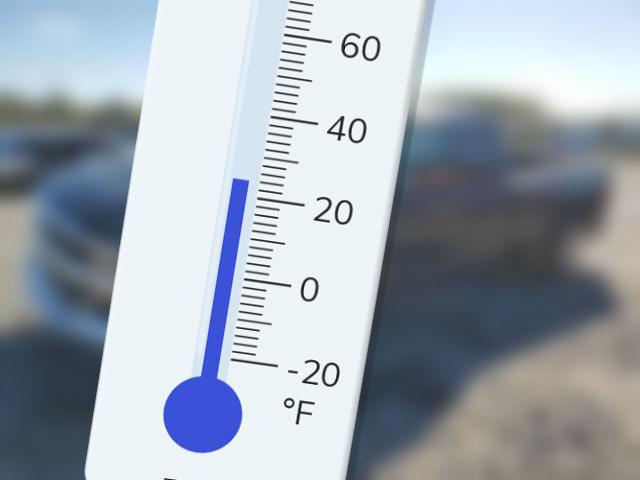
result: 24 °F
